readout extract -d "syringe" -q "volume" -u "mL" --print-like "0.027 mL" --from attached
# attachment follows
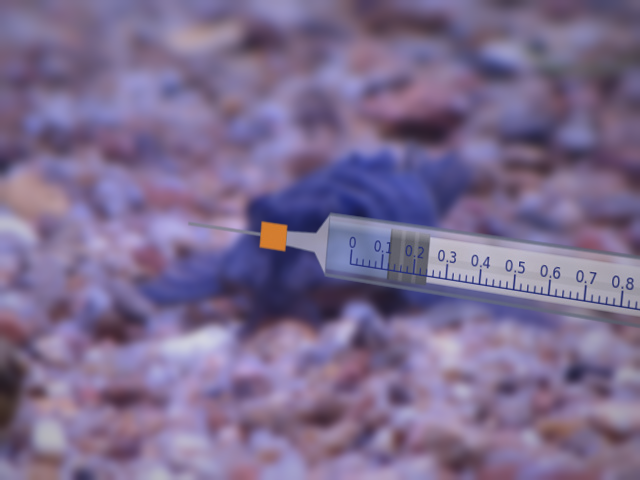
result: 0.12 mL
